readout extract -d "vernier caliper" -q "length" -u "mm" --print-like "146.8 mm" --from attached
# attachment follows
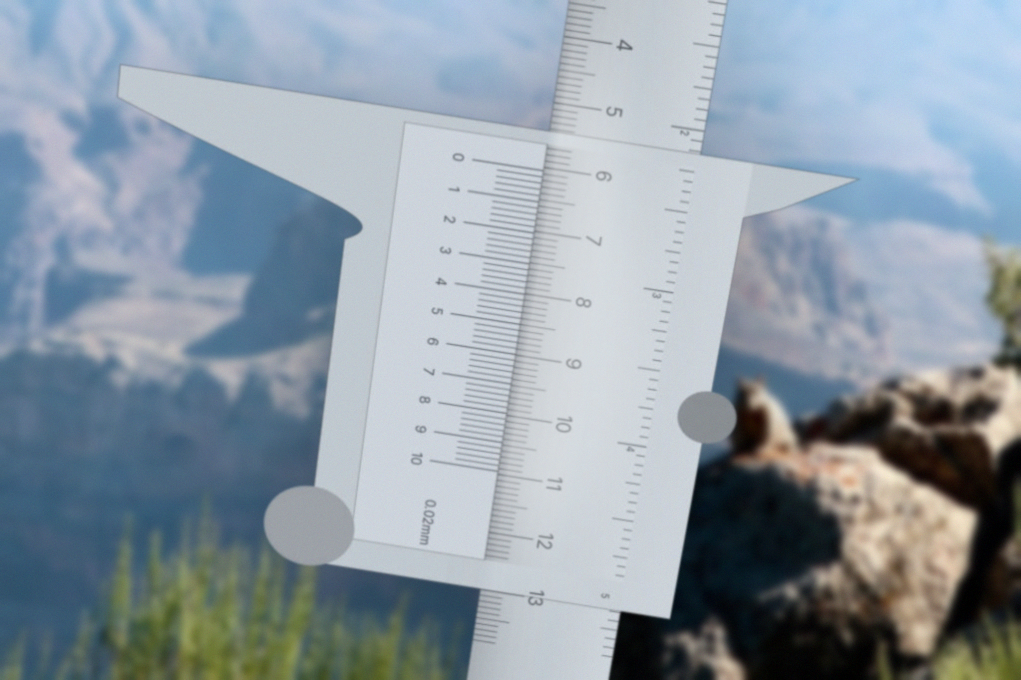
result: 60.5 mm
